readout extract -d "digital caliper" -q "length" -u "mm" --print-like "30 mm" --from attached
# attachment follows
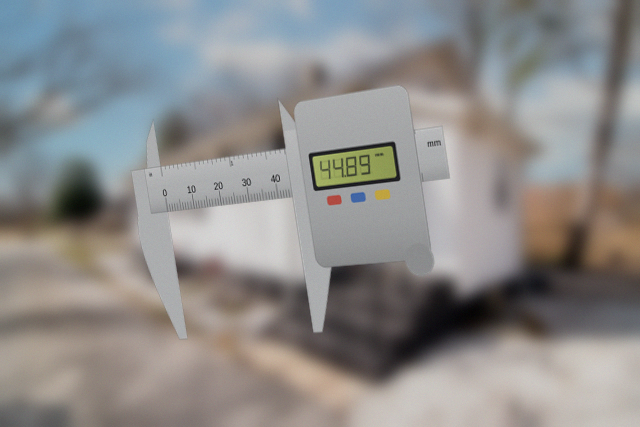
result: 44.89 mm
